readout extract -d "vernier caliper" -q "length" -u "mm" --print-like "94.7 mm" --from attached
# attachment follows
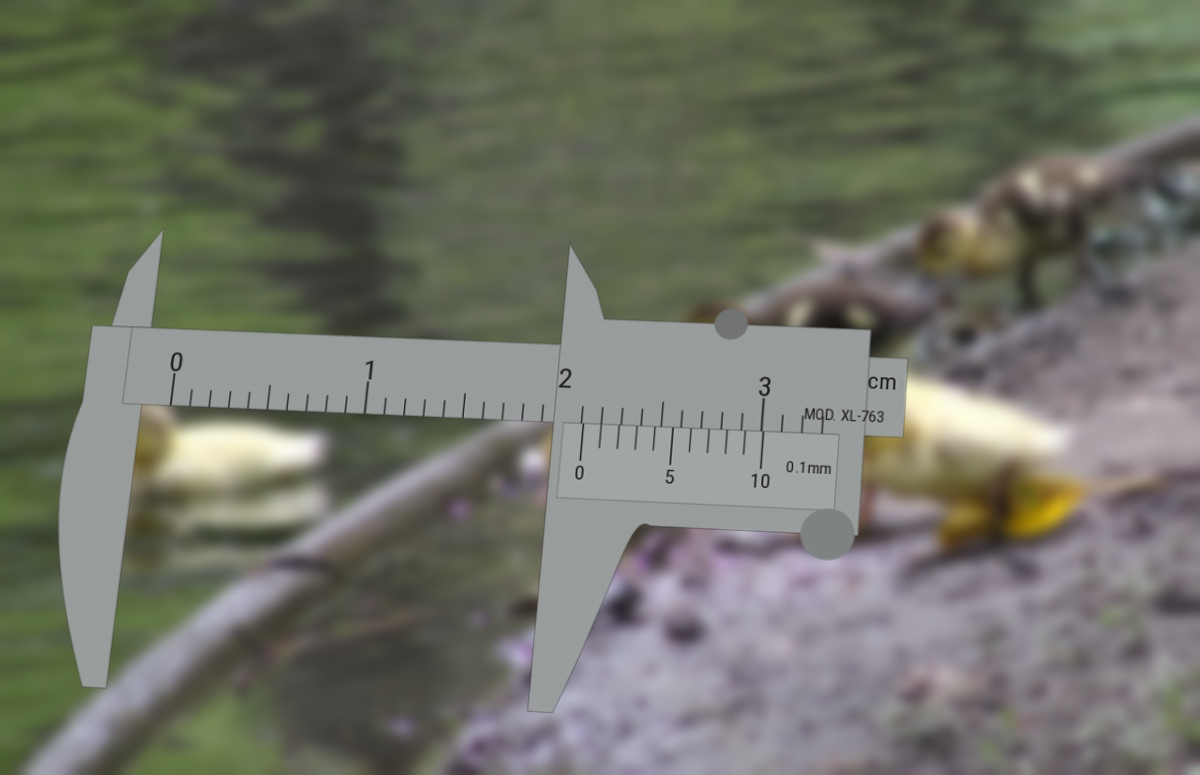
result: 21.1 mm
